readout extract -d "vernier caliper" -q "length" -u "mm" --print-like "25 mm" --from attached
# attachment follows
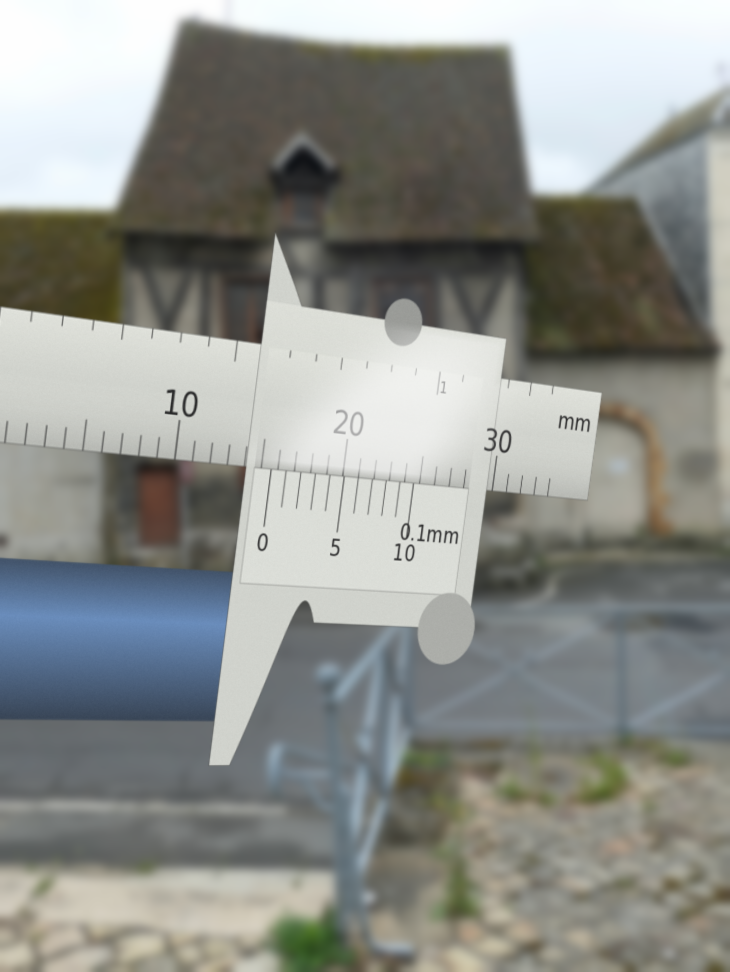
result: 15.6 mm
